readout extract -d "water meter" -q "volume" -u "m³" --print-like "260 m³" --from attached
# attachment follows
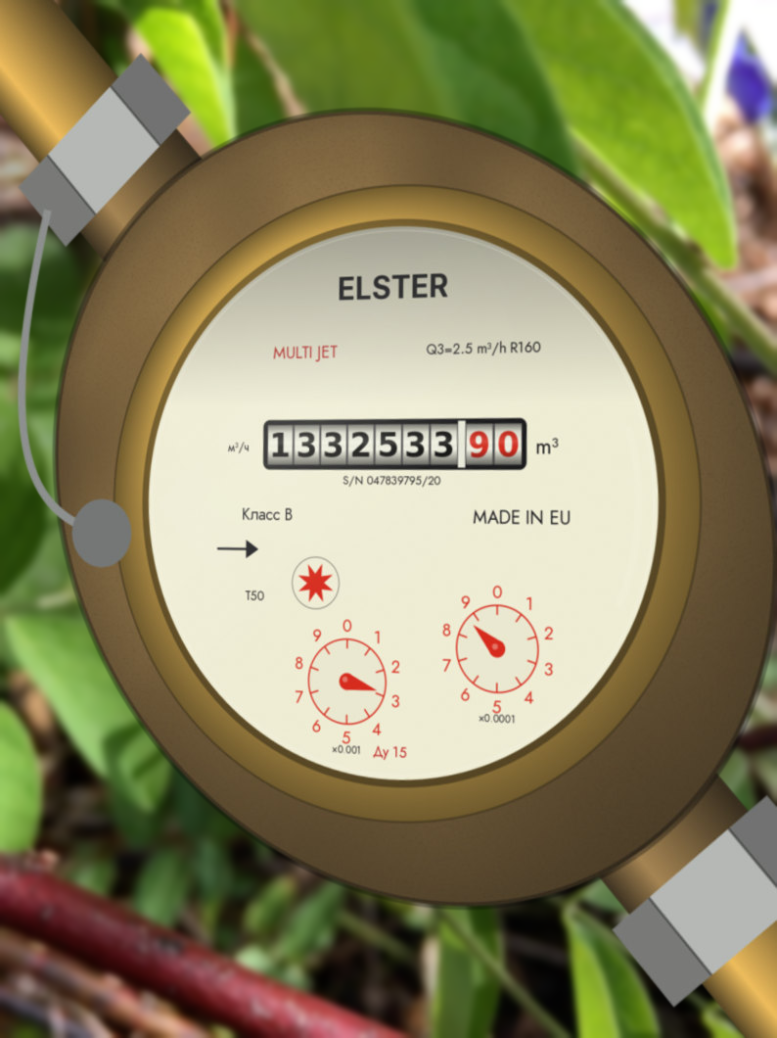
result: 1332533.9028 m³
